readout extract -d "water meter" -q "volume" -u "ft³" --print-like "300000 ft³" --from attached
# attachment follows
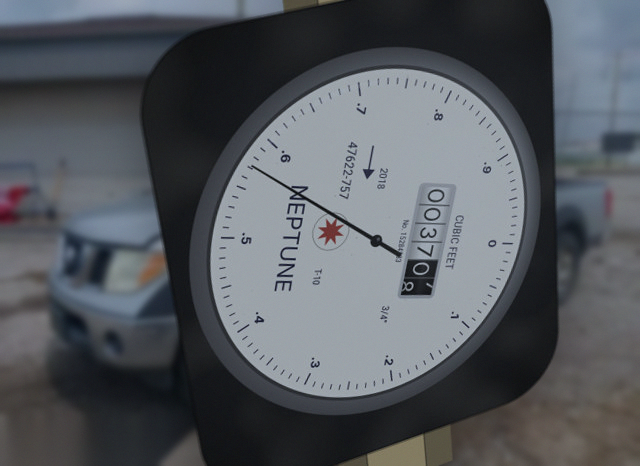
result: 3707.57 ft³
